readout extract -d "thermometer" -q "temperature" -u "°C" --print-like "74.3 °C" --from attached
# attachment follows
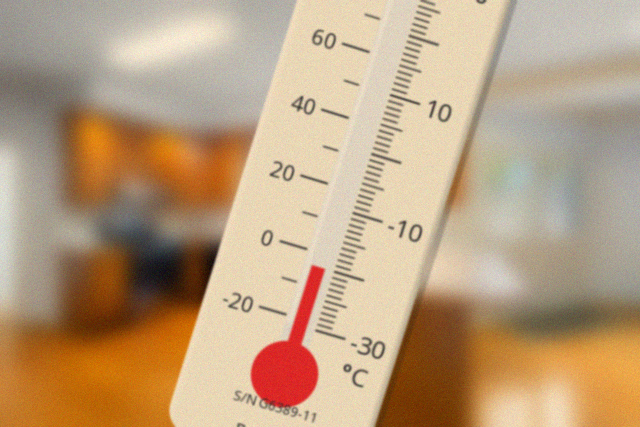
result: -20 °C
